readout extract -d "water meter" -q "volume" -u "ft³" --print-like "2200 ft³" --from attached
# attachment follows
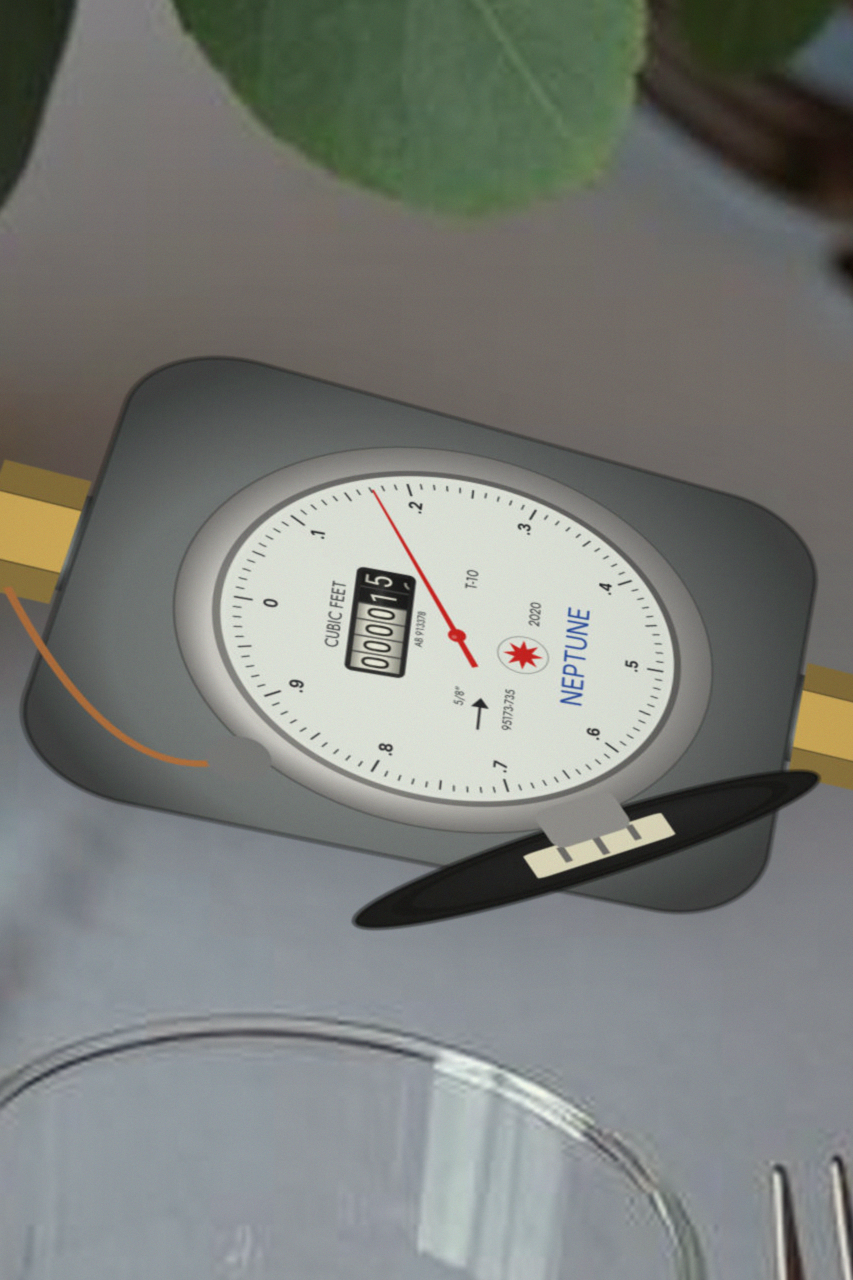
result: 15.17 ft³
